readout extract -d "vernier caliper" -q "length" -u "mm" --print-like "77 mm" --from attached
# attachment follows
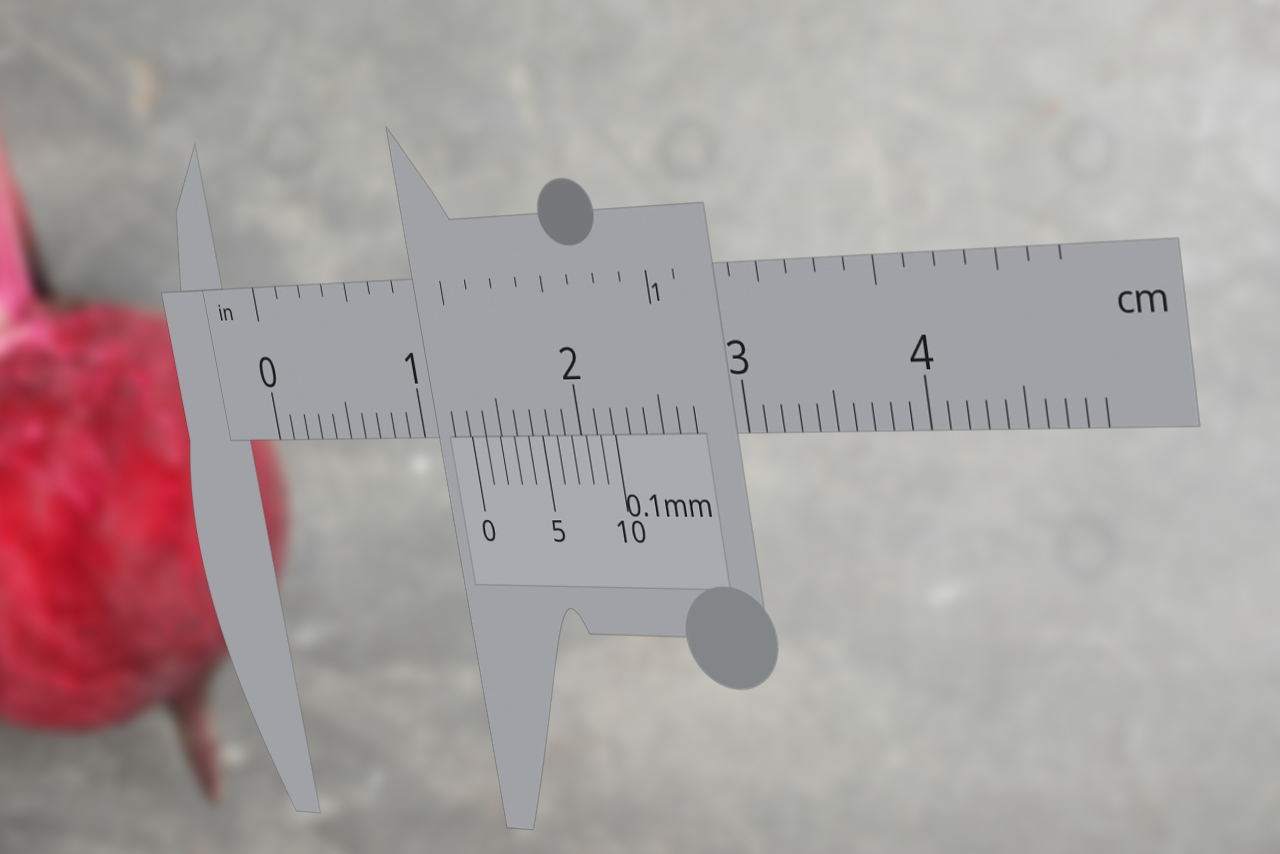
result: 13.1 mm
